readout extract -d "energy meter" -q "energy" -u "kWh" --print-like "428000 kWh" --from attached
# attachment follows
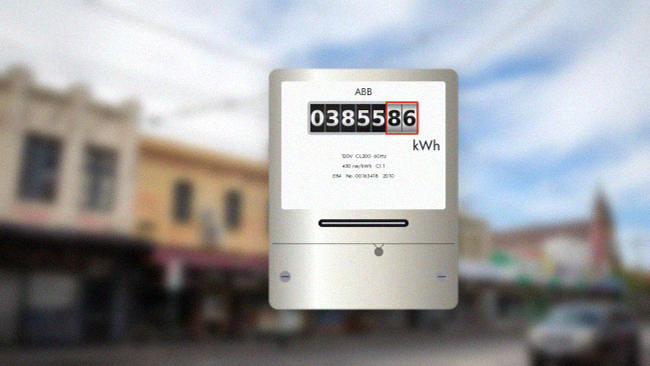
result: 3855.86 kWh
